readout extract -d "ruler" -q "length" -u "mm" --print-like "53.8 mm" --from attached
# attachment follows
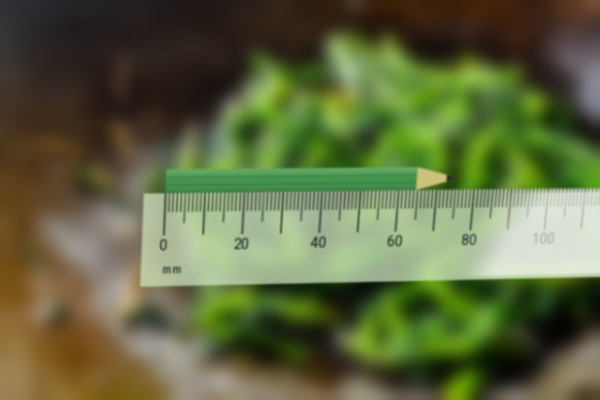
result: 75 mm
